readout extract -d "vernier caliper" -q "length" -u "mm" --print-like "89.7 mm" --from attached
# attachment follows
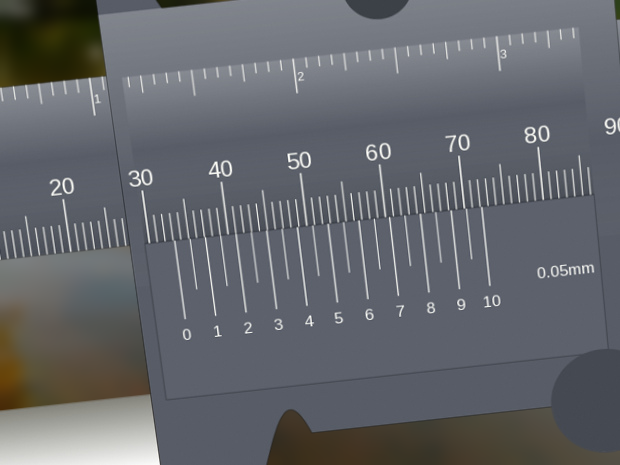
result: 33.2 mm
